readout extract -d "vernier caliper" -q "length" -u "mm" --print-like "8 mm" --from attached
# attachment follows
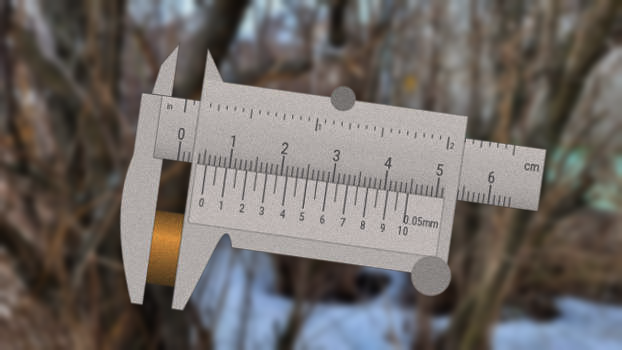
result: 5.5 mm
